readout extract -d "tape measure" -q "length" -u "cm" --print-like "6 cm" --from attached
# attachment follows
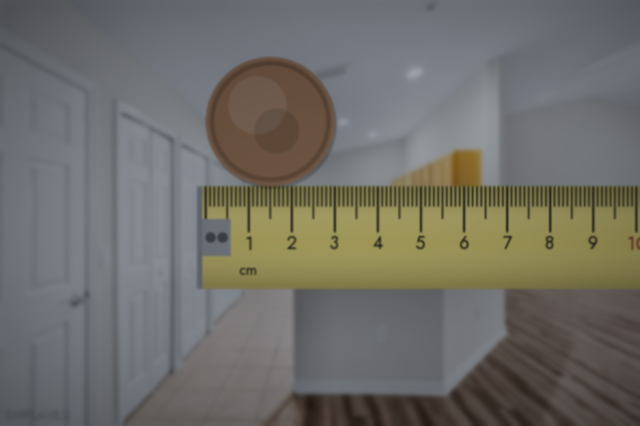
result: 3 cm
